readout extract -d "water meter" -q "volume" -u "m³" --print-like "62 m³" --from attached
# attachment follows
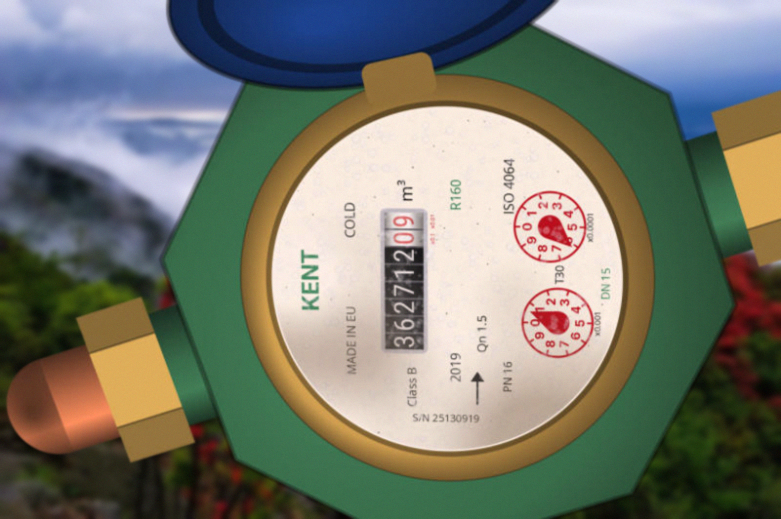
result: 362712.0906 m³
